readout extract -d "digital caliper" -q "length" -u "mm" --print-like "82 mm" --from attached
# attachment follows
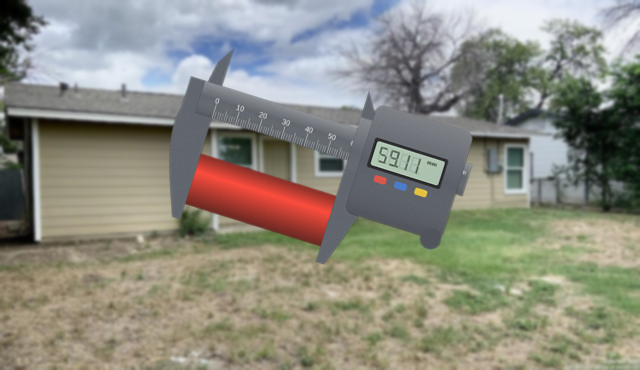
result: 59.11 mm
